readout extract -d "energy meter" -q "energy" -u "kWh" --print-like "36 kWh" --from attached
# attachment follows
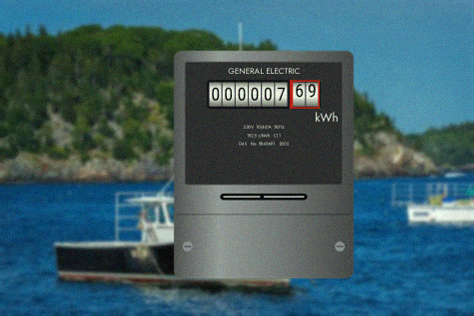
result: 7.69 kWh
